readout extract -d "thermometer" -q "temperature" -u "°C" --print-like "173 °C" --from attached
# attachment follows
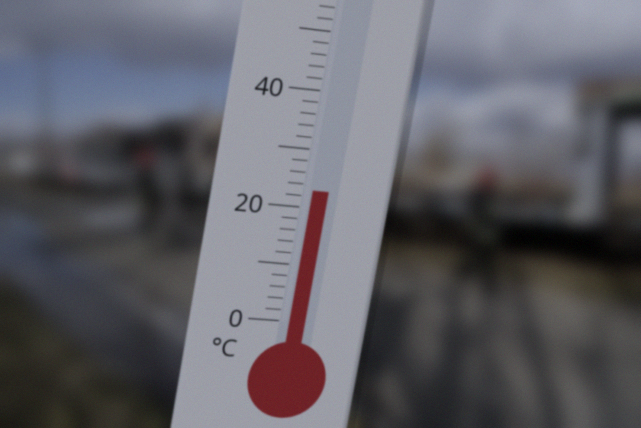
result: 23 °C
